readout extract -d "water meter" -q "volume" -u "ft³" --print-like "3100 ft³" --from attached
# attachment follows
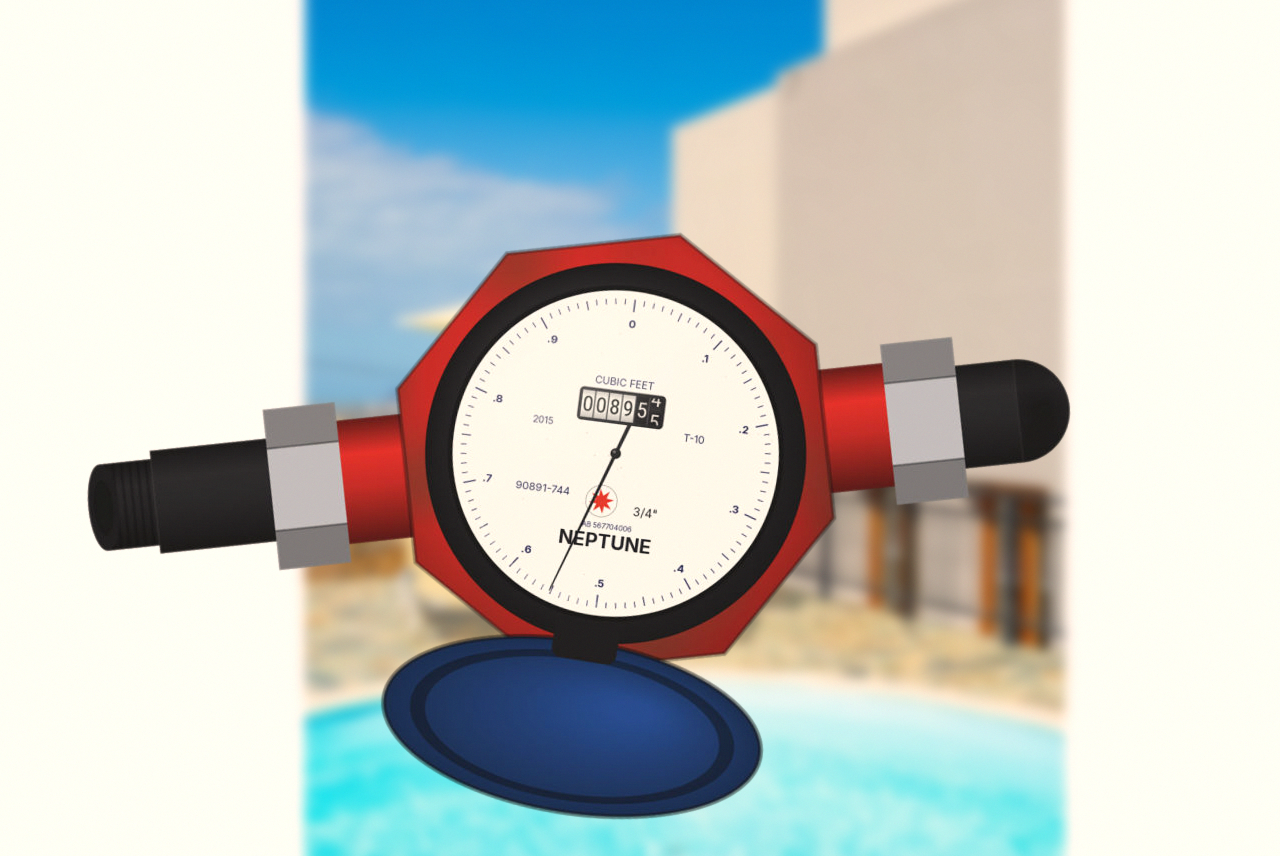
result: 8954.55 ft³
